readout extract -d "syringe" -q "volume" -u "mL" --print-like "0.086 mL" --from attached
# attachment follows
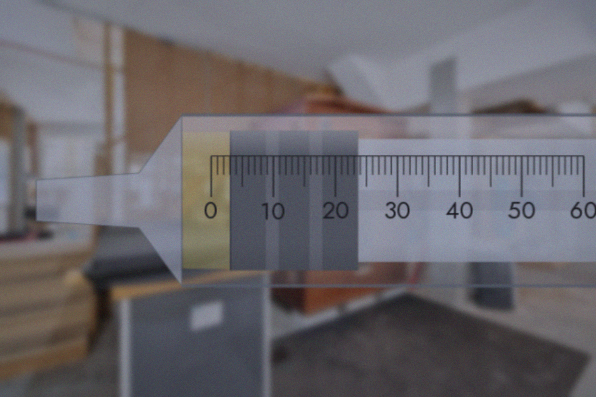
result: 3 mL
